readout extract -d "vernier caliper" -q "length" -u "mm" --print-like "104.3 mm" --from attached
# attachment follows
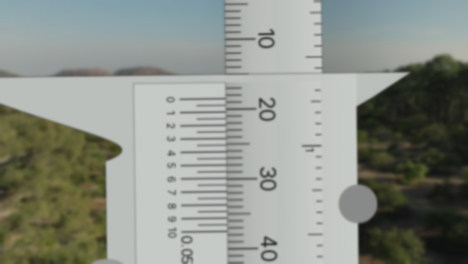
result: 18.5 mm
